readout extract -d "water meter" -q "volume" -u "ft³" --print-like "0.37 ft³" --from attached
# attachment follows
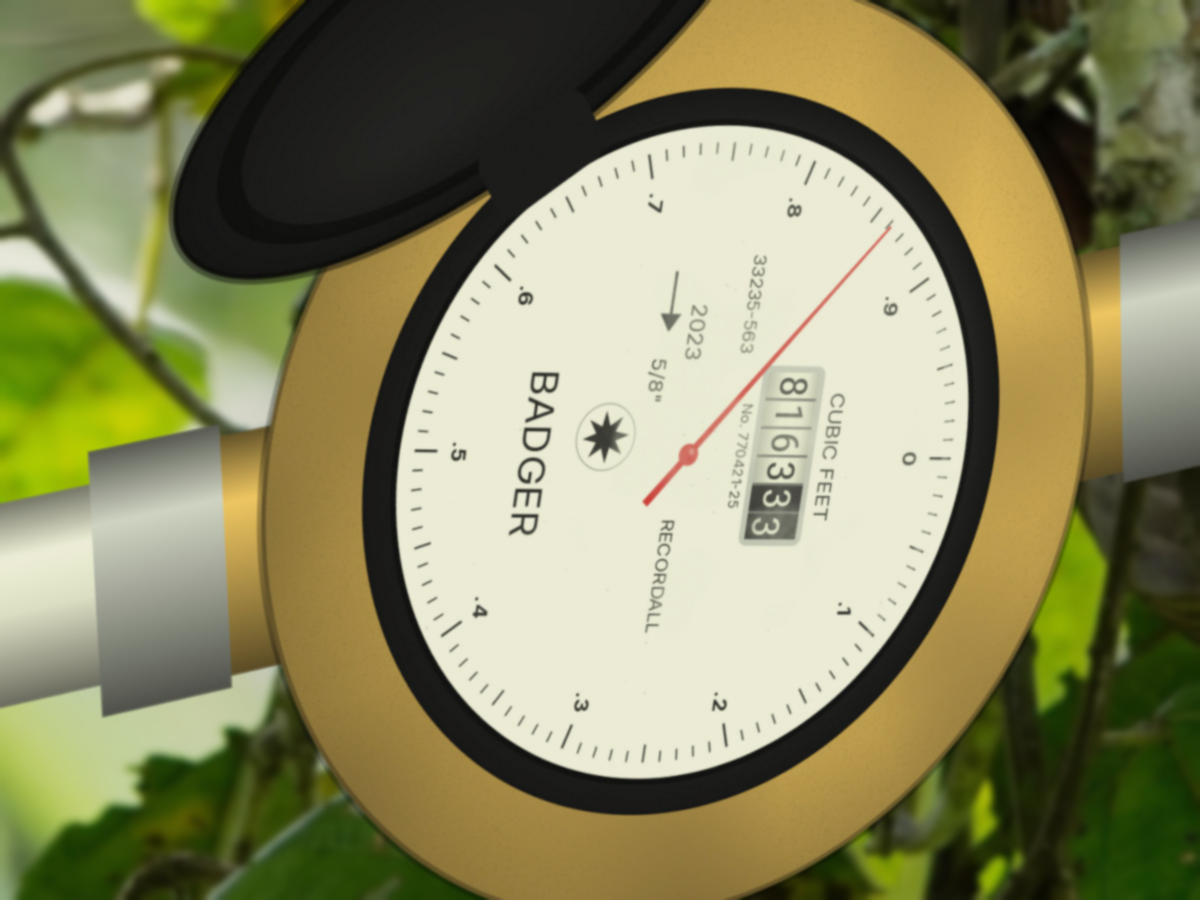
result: 816332.86 ft³
